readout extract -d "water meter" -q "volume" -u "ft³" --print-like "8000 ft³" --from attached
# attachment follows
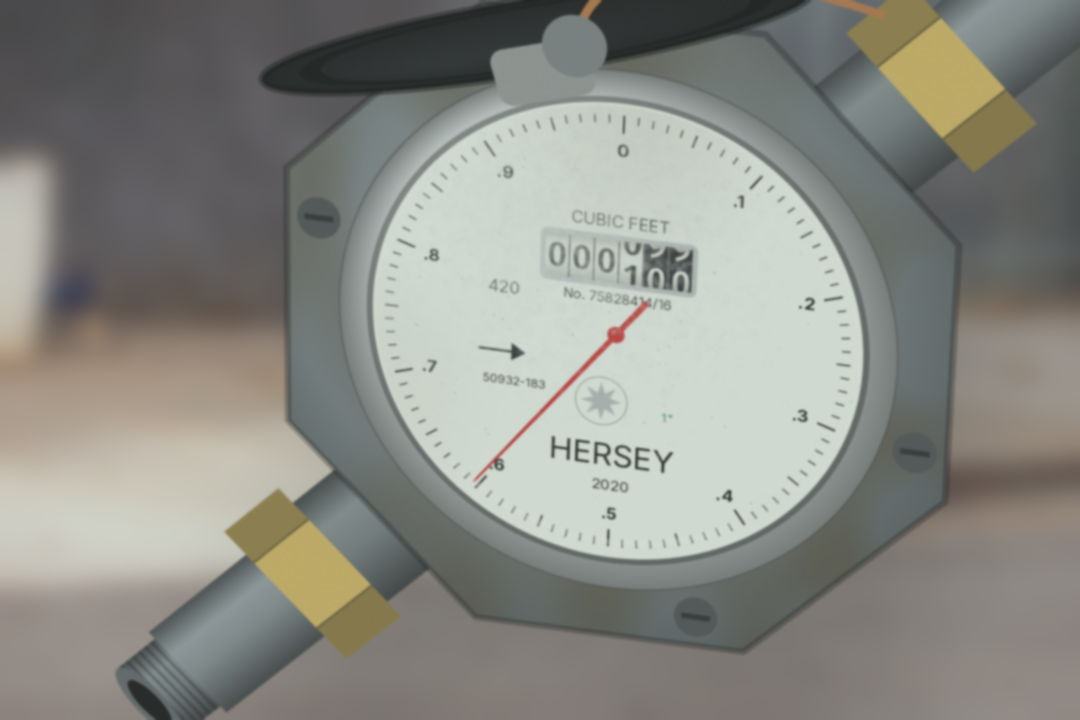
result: 99.60 ft³
